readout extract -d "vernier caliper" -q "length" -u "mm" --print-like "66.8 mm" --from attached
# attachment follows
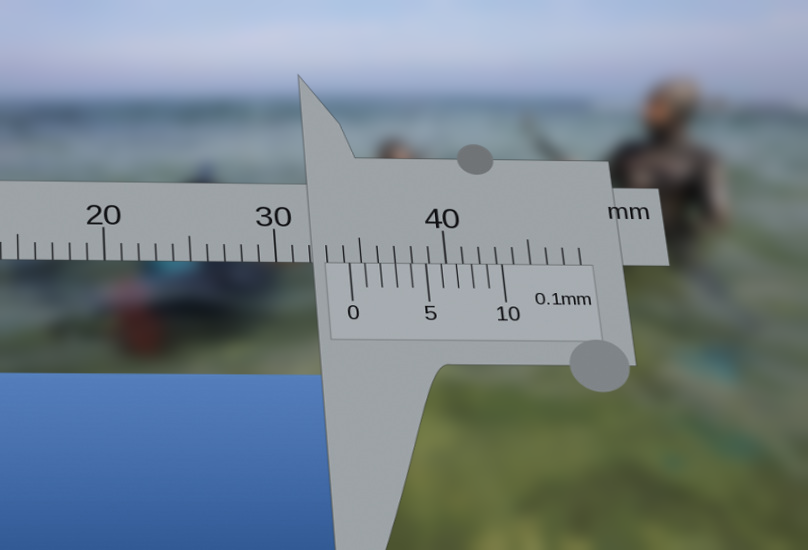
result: 34.3 mm
